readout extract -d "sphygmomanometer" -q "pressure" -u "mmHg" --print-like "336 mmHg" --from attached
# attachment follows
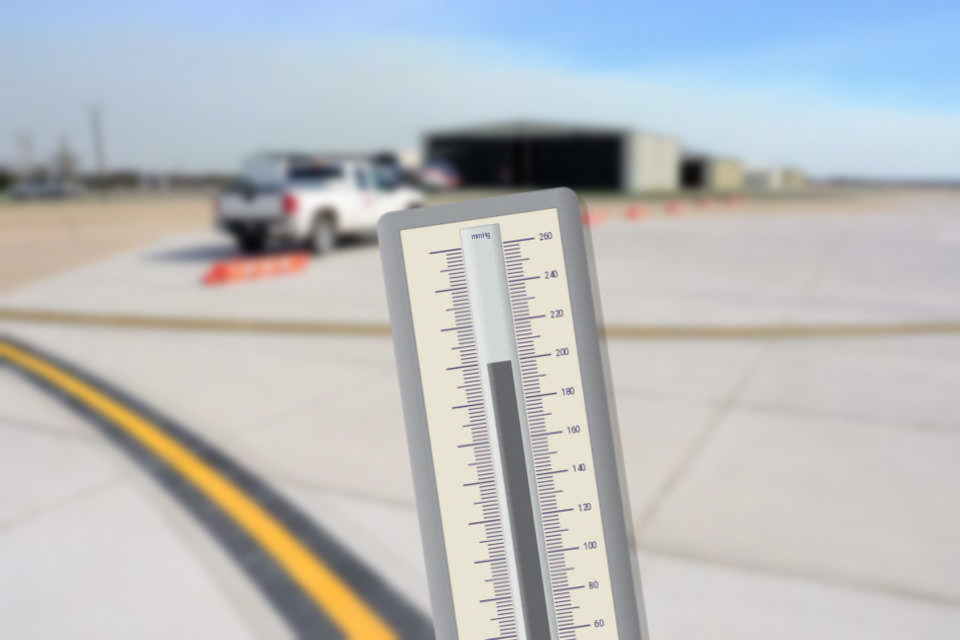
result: 200 mmHg
